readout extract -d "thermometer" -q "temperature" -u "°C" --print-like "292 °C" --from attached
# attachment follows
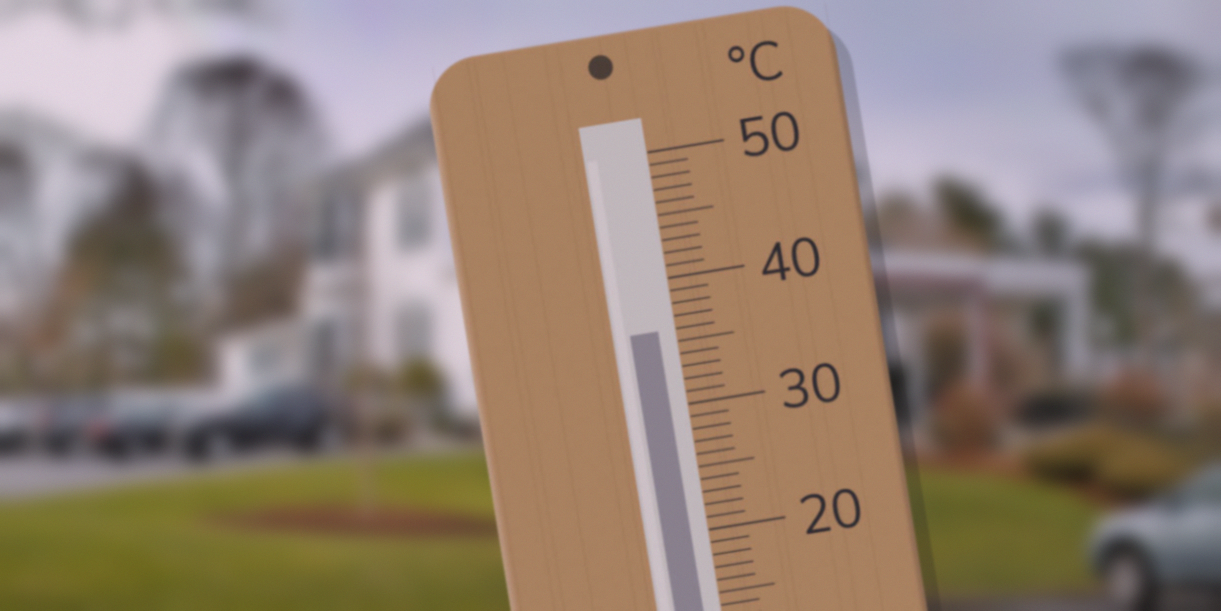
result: 36 °C
